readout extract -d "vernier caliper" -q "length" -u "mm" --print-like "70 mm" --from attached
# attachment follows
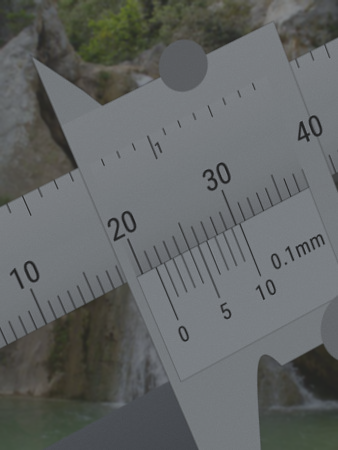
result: 21.4 mm
